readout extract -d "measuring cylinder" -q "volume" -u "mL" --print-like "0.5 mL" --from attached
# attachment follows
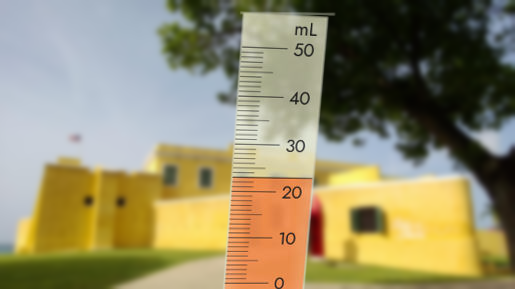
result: 23 mL
